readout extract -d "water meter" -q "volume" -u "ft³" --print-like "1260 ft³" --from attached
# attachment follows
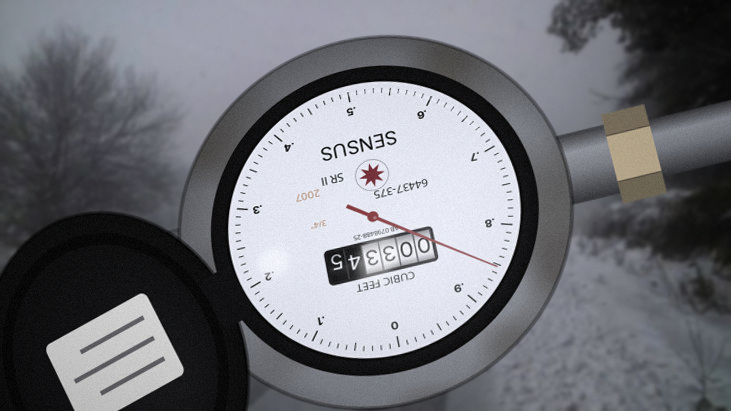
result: 3344.85 ft³
